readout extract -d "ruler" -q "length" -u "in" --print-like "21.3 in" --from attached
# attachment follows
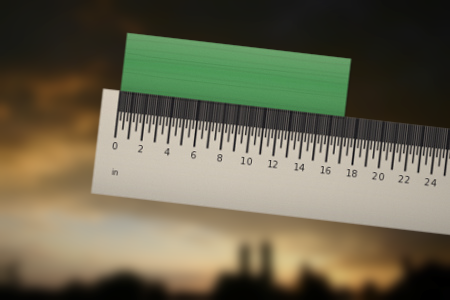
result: 17 in
